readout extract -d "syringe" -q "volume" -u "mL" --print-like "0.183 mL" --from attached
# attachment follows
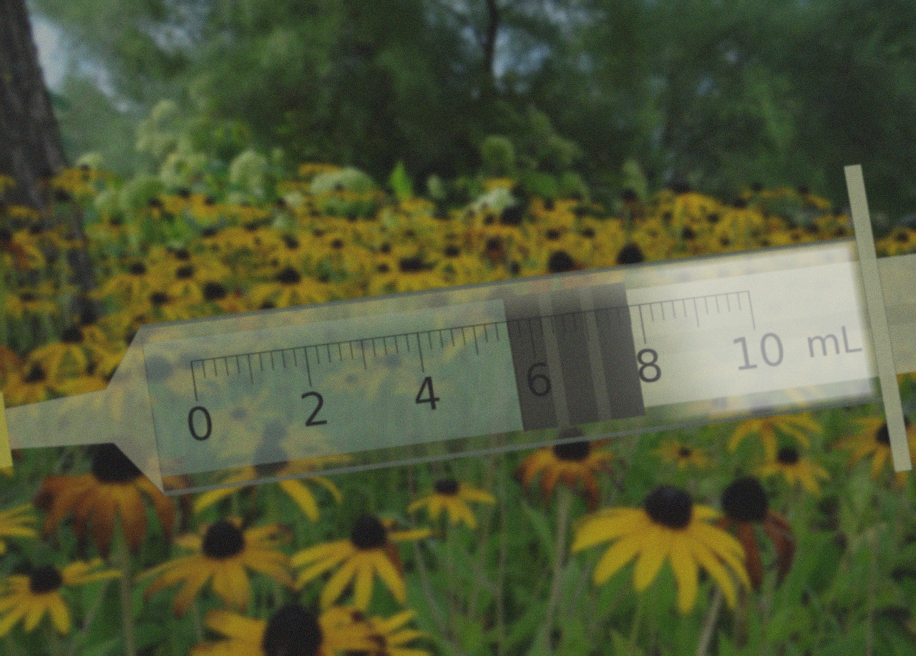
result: 5.6 mL
